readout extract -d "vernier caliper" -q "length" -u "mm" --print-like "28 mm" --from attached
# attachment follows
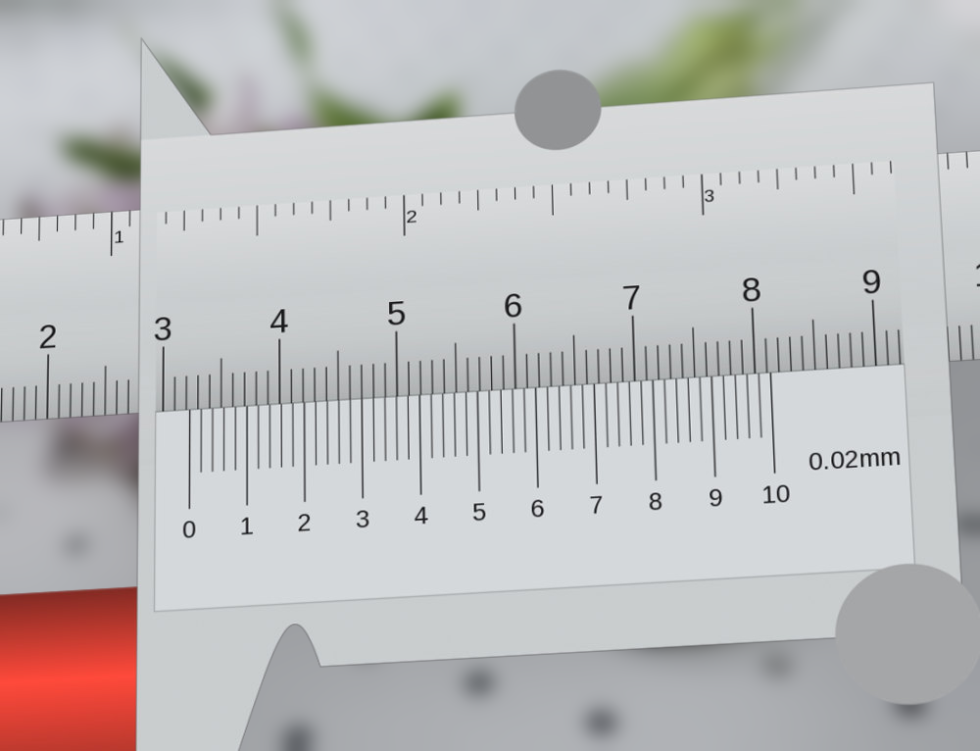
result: 32.3 mm
